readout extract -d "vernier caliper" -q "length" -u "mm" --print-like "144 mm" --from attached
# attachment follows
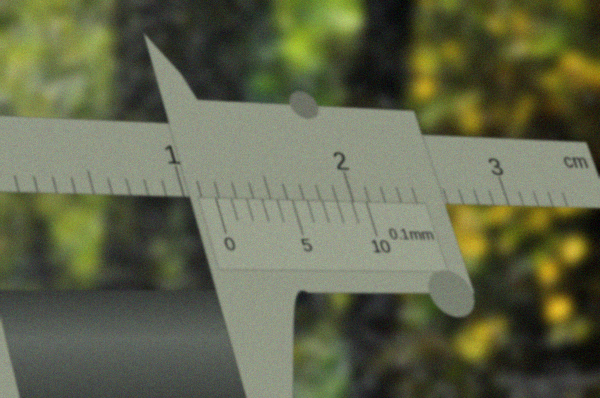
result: 11.8 mm
